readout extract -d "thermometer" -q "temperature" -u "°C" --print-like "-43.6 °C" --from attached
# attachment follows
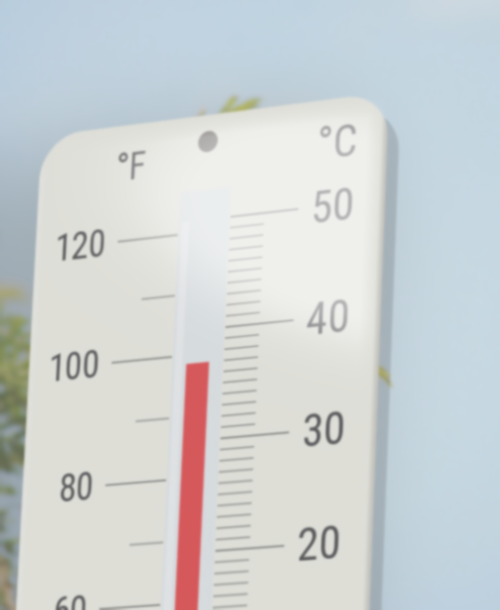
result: 37 °C
